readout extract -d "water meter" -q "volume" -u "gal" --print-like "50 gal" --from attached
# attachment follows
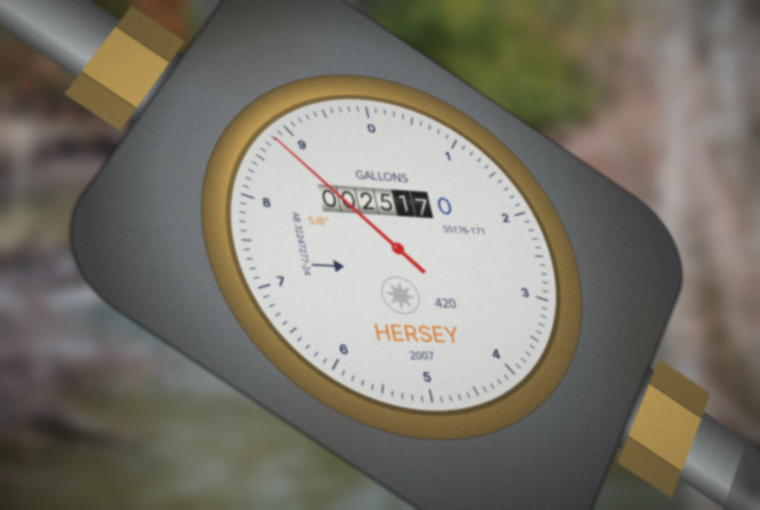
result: 25168.8 gal
